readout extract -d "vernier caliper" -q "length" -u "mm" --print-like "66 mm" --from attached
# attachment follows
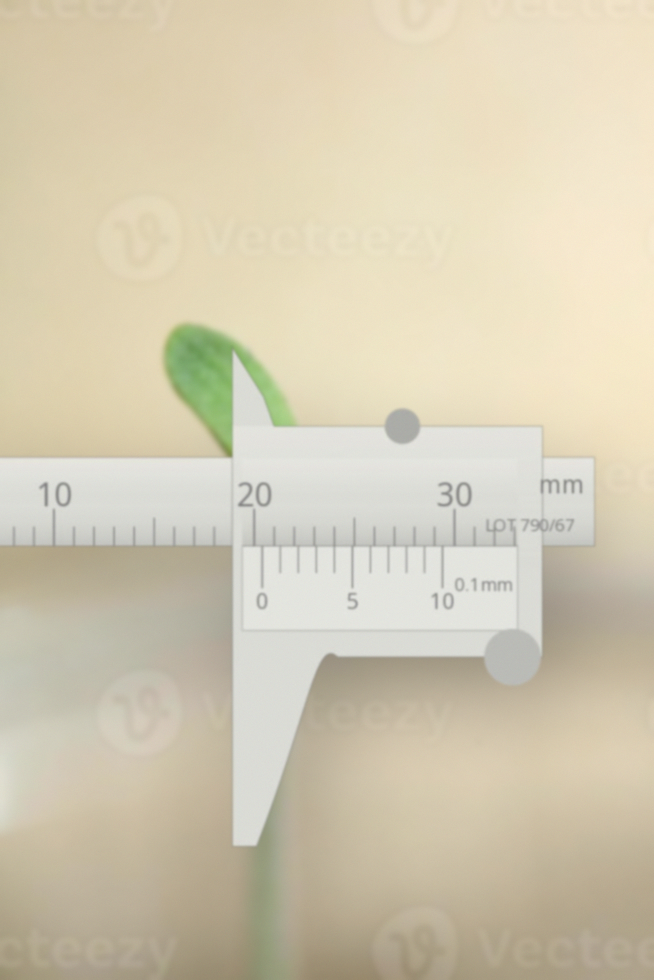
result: 20.4 mm
